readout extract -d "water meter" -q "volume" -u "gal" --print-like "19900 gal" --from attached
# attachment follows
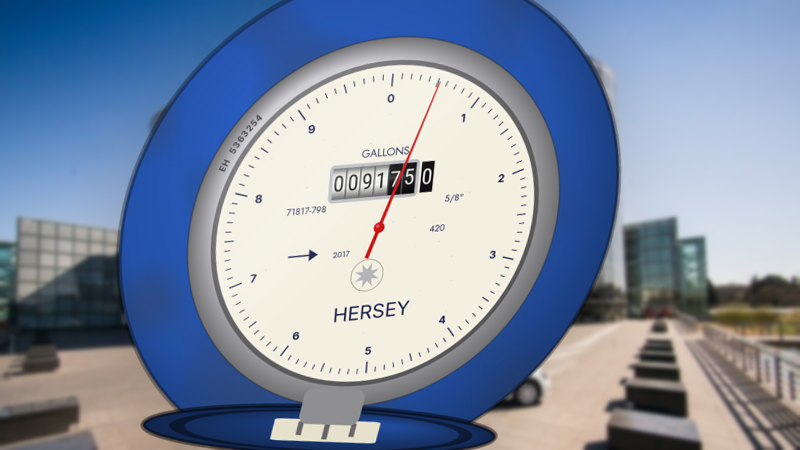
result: 91750.5 gal
